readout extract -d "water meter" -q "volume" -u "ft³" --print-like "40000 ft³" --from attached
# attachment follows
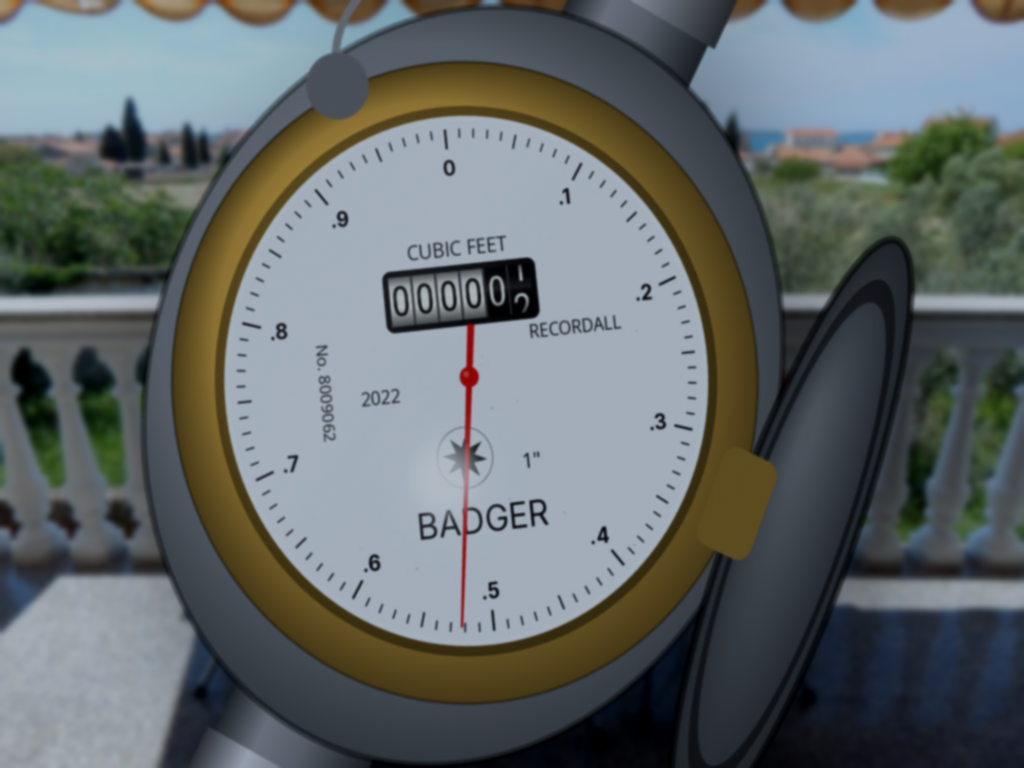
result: 1.52 ft³
